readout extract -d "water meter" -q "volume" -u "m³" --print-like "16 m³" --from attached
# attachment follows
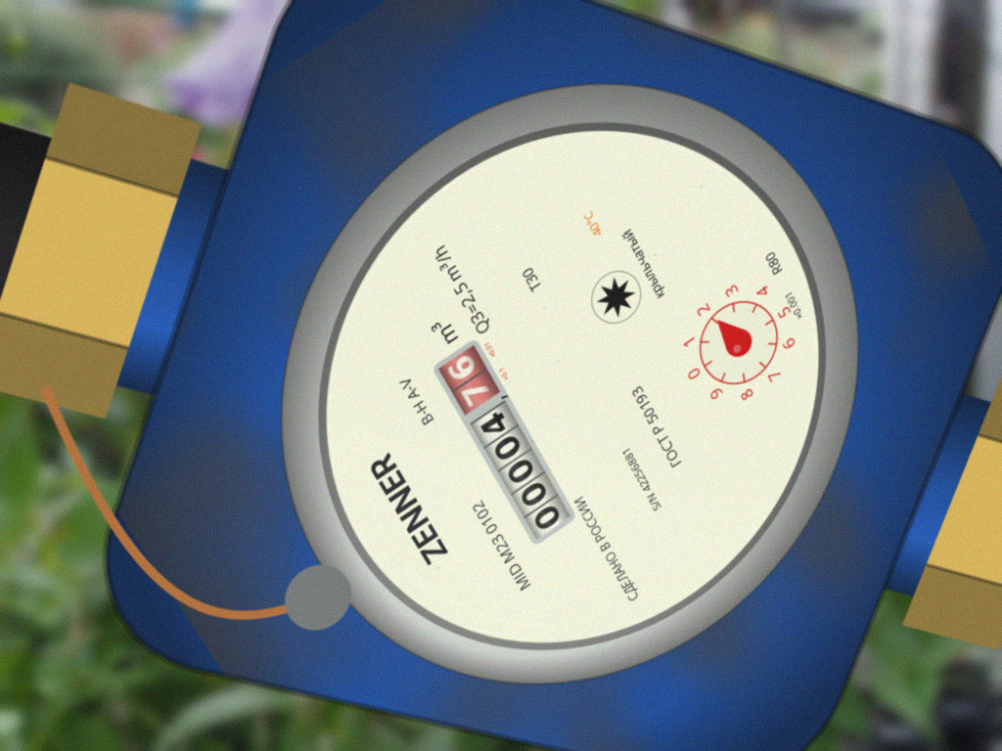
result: 4.762 m³
